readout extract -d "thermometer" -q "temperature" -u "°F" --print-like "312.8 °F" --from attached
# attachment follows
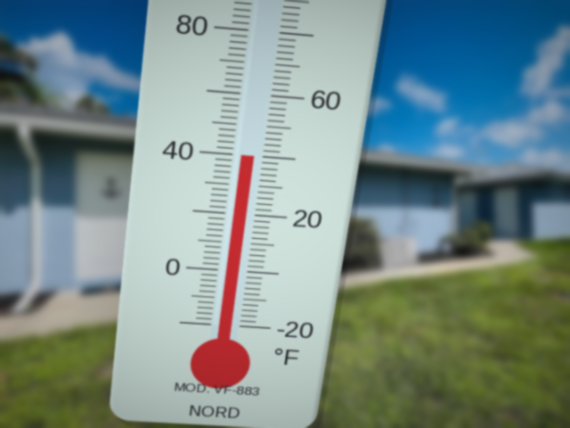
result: 40 °F
